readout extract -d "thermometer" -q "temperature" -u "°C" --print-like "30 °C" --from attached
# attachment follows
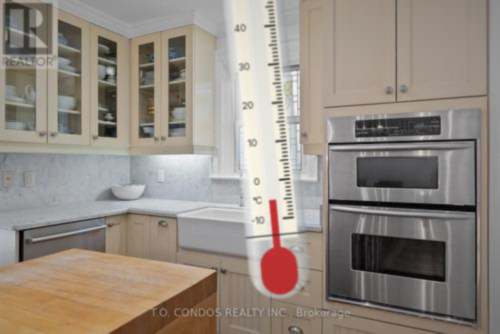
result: -5 °C
